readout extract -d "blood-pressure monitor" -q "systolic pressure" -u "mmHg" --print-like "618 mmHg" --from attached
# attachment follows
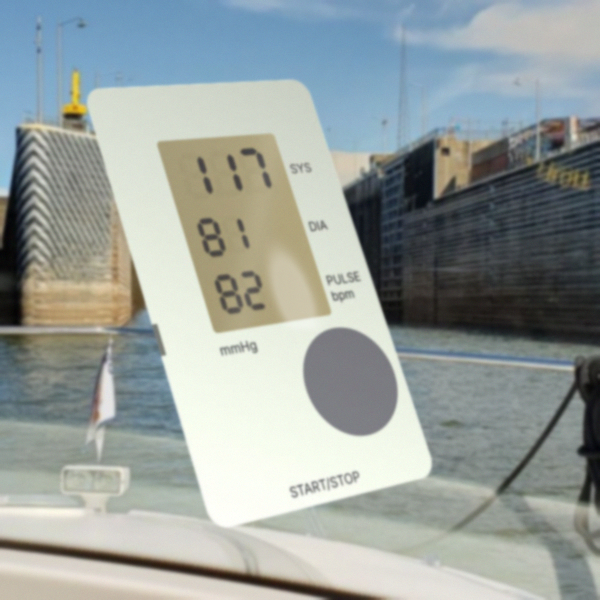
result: 117 mmHg
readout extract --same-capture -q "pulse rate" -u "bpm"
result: 82 bpm
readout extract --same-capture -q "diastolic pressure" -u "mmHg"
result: 81 mmHg
